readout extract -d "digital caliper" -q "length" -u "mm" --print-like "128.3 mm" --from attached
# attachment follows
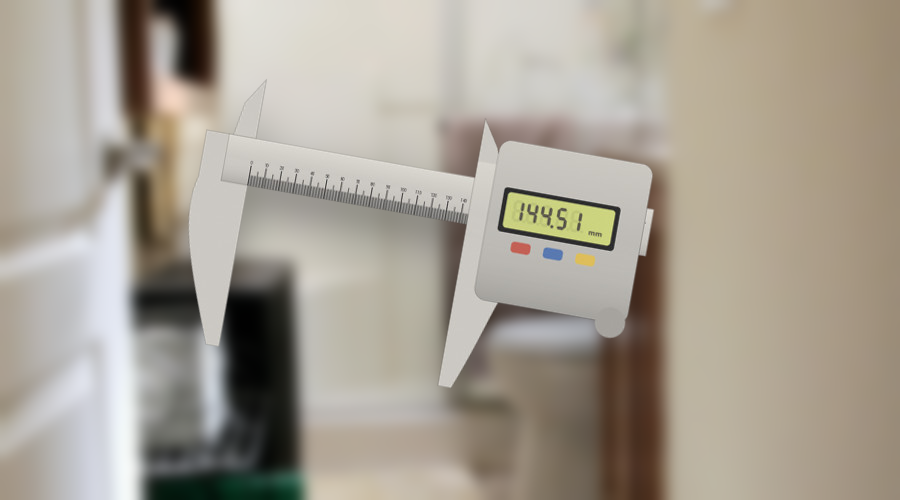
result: 144.51 mm
